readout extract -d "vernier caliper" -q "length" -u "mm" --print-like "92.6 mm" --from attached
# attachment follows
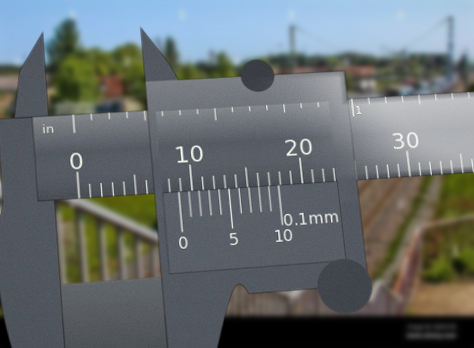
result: 8.8 mm
